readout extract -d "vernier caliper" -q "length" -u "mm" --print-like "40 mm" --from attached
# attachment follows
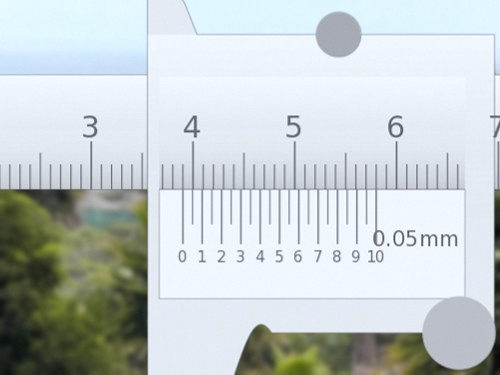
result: 39.0 mm
